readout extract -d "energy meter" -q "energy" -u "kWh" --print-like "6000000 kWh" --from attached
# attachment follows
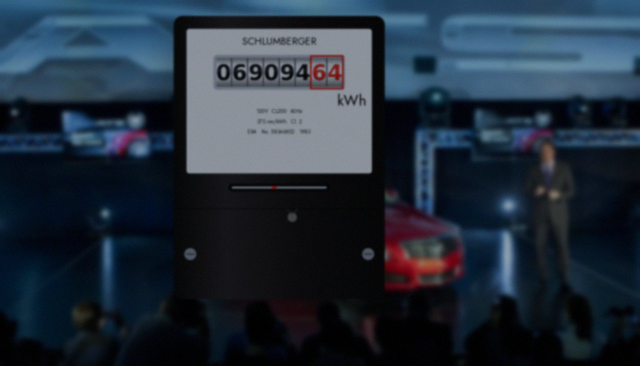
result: 69094.64 kWh
